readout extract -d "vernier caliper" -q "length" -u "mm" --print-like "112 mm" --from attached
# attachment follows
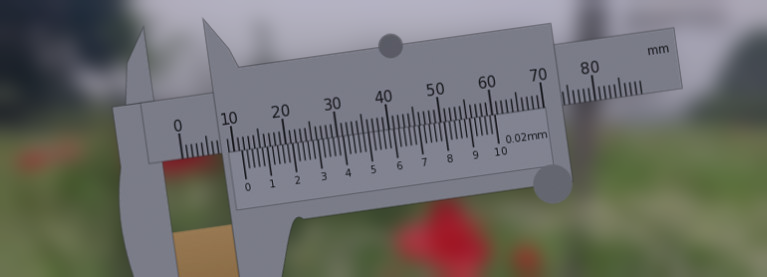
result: 11.5 mm
